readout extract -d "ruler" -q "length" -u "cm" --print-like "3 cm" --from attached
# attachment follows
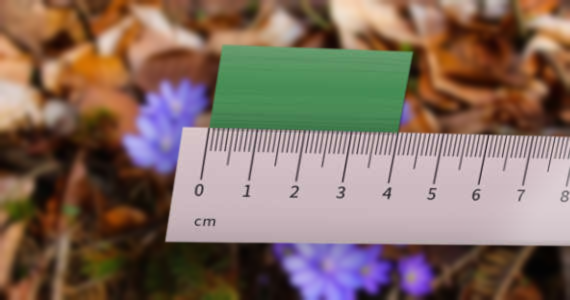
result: 4 cm
